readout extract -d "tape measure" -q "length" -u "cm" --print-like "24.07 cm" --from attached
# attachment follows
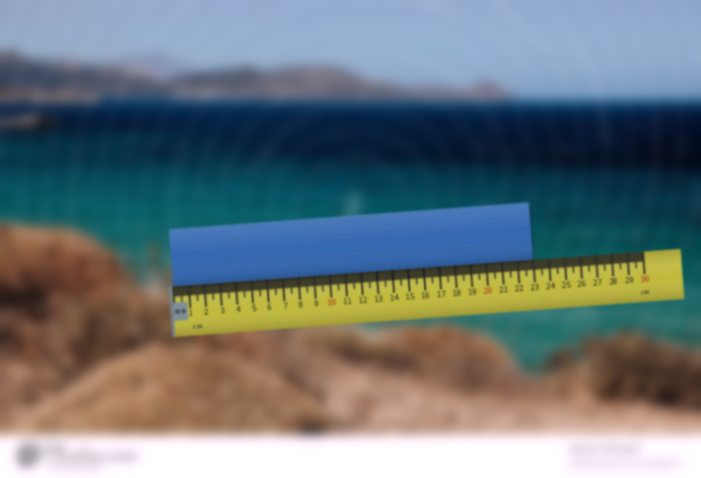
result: 23 cm
